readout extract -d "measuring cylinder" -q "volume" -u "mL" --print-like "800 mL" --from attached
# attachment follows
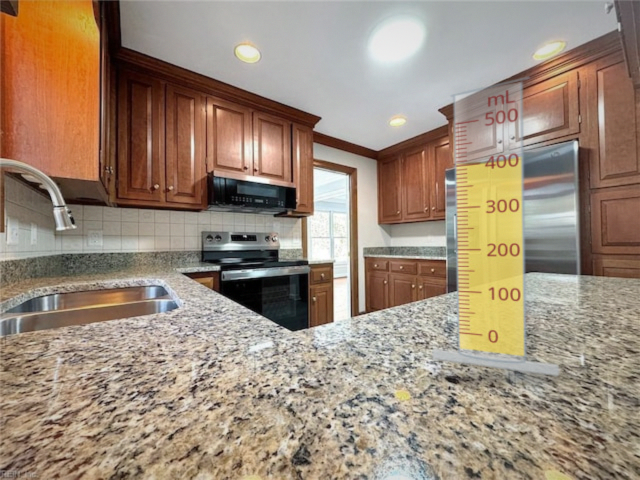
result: 400 mL
